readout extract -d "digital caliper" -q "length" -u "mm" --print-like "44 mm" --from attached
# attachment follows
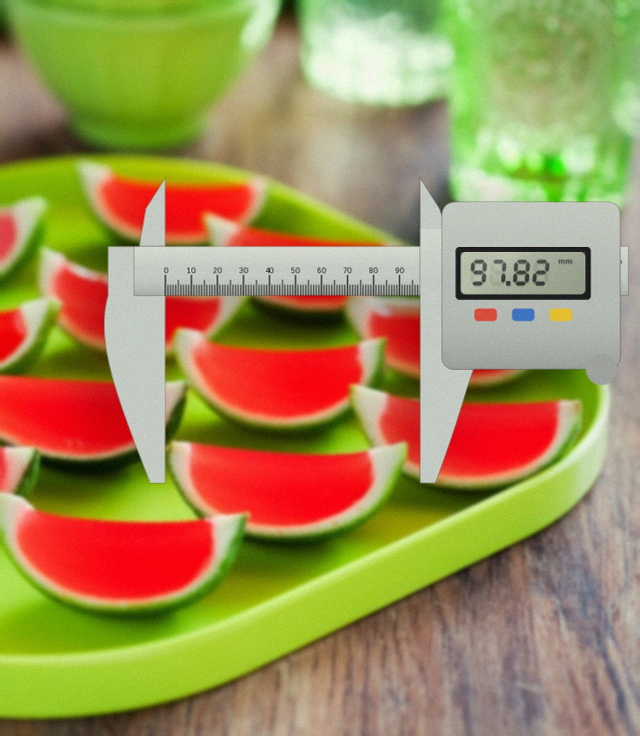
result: 97.82 mm
